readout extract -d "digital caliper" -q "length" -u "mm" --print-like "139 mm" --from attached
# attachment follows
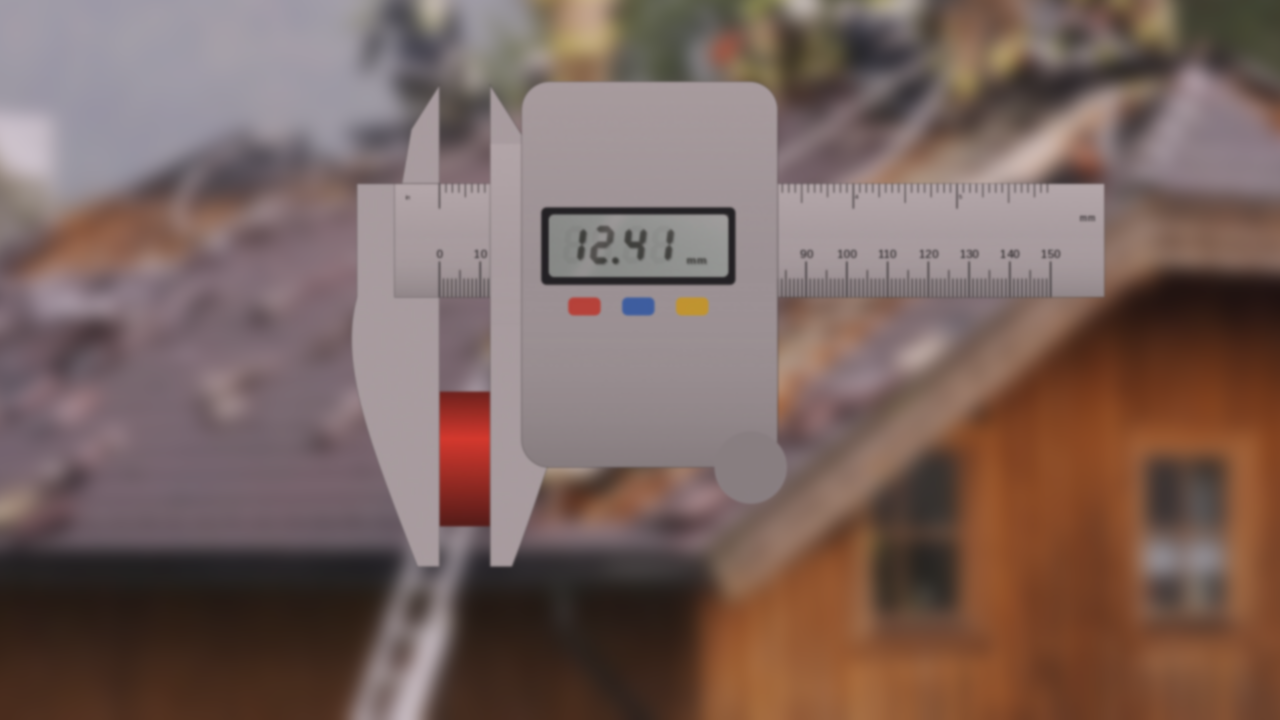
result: 12.41 mm
